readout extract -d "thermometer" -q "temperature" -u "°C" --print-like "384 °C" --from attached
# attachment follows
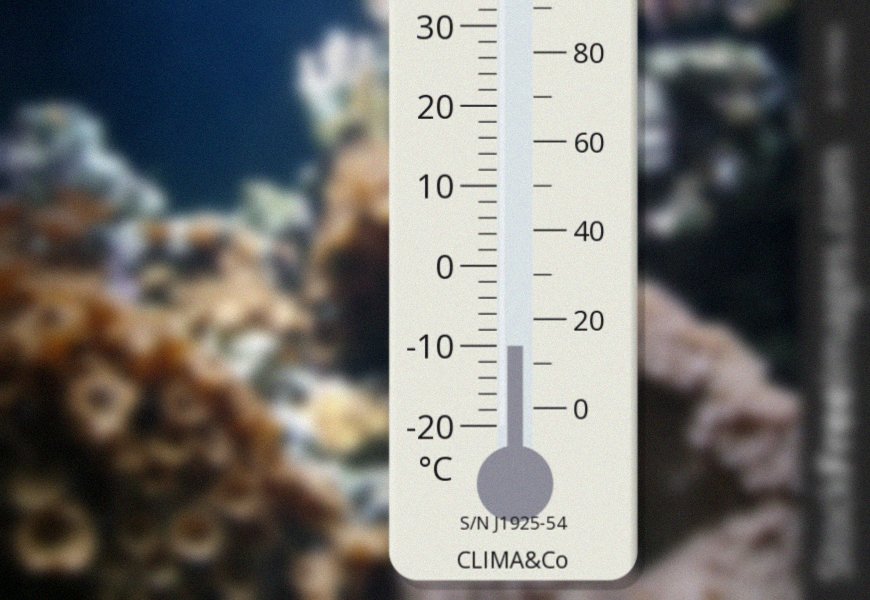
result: -10 °C
